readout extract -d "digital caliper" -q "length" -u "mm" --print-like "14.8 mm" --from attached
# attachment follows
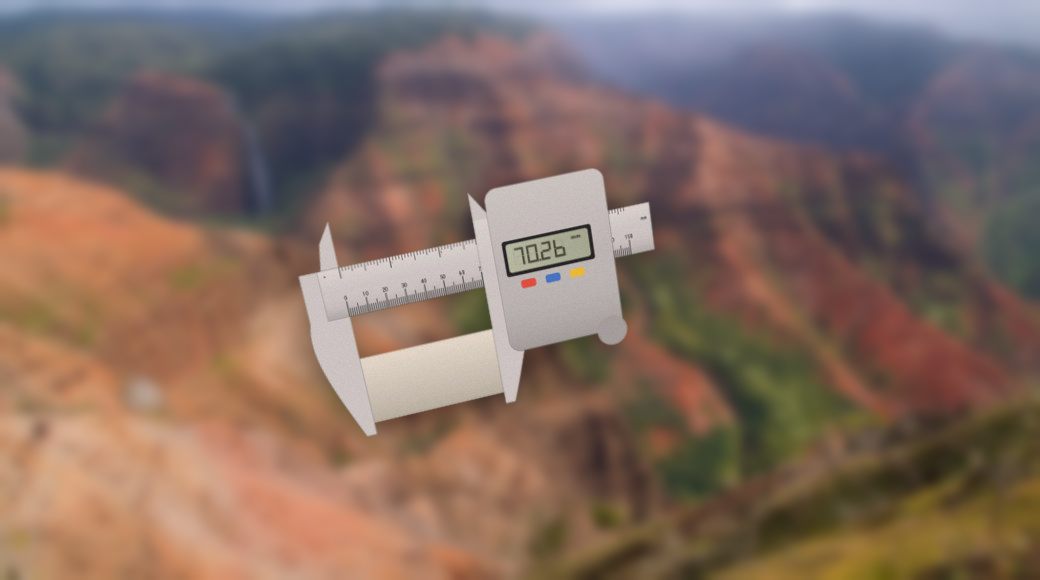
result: 70.26 mm
